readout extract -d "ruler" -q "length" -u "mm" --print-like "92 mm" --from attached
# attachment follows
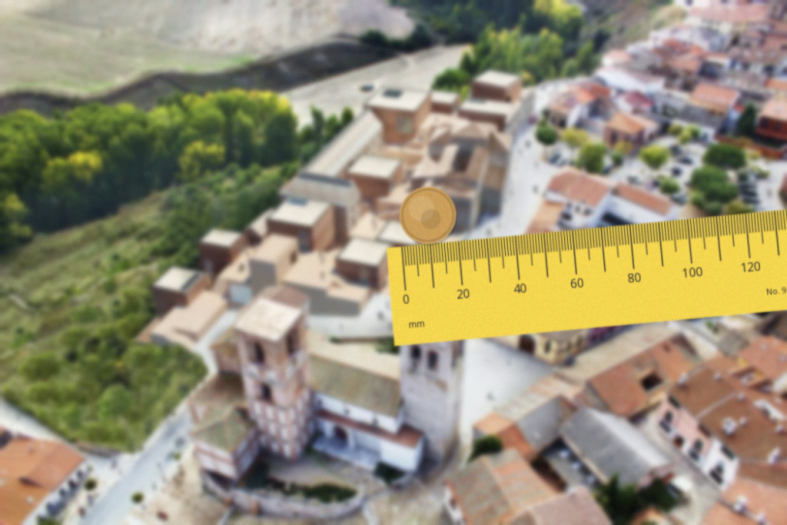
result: 20 mm
